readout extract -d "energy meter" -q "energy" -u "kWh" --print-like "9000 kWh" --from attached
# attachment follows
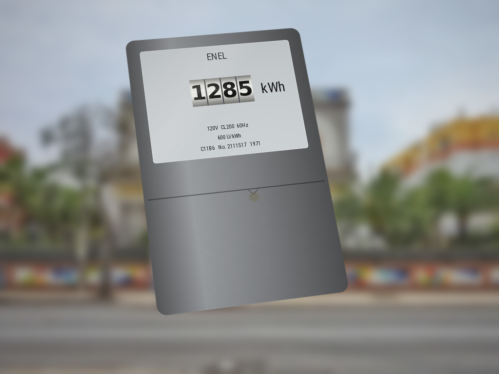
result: 1285 kWh
